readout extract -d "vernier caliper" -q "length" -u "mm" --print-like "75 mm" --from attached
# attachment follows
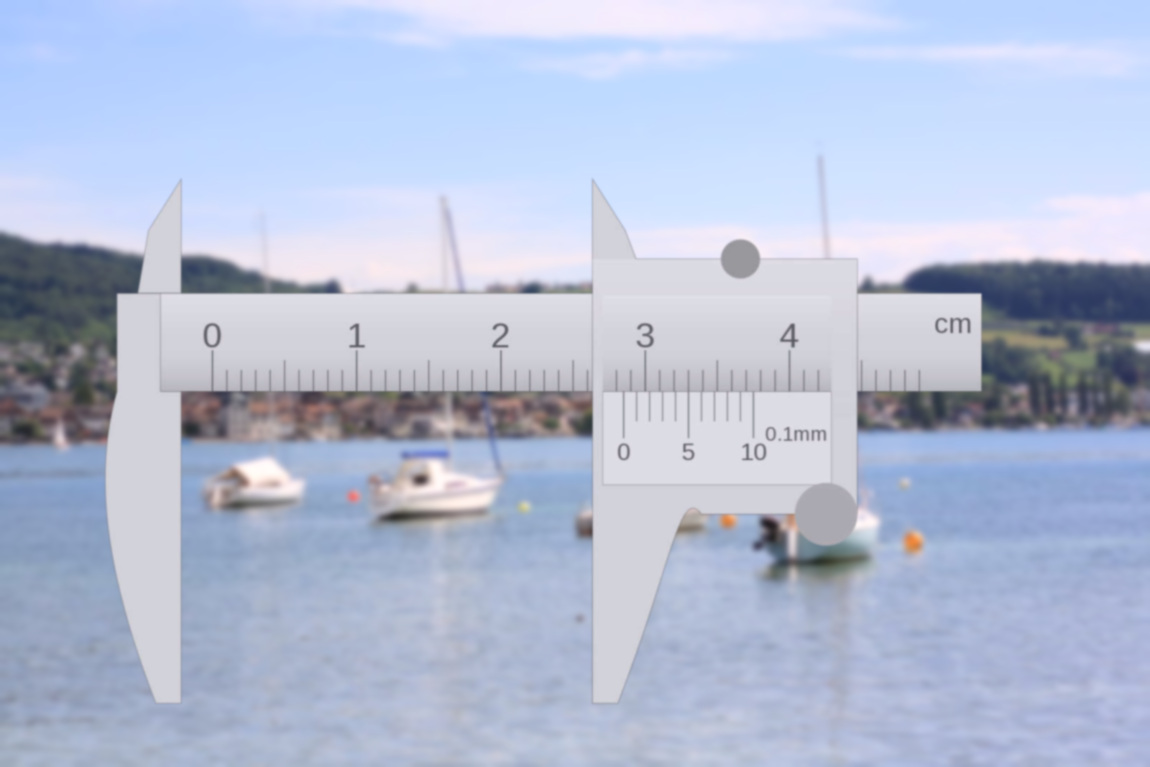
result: 28.5 mm
